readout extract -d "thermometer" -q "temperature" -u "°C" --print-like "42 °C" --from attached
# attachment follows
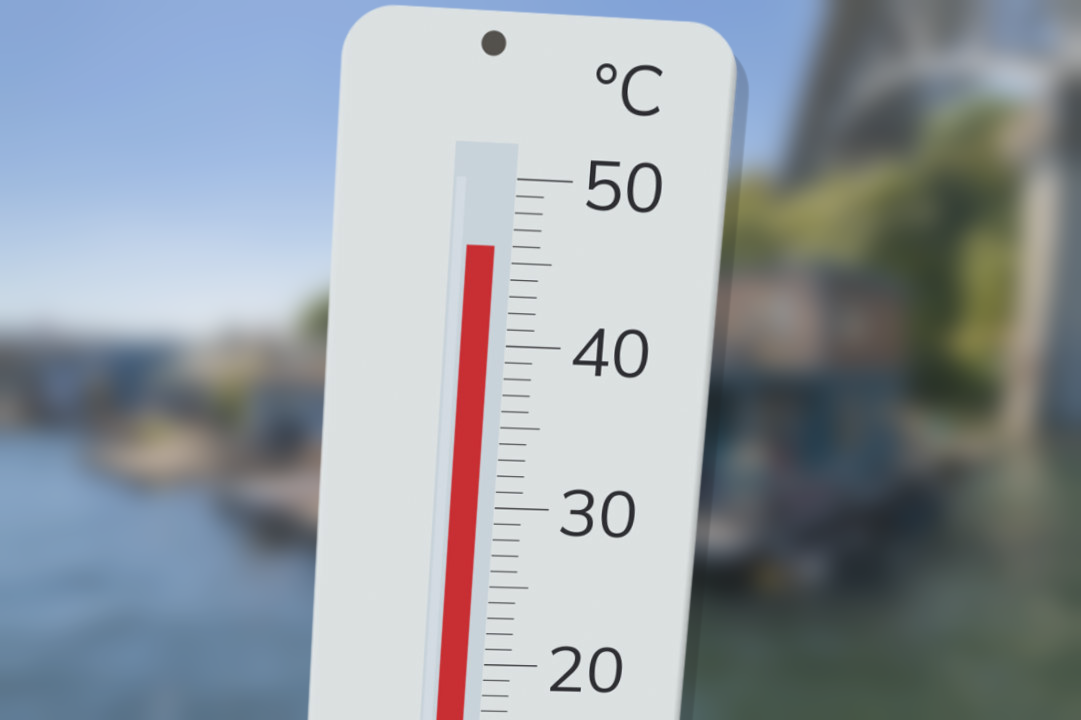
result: 46 °C
